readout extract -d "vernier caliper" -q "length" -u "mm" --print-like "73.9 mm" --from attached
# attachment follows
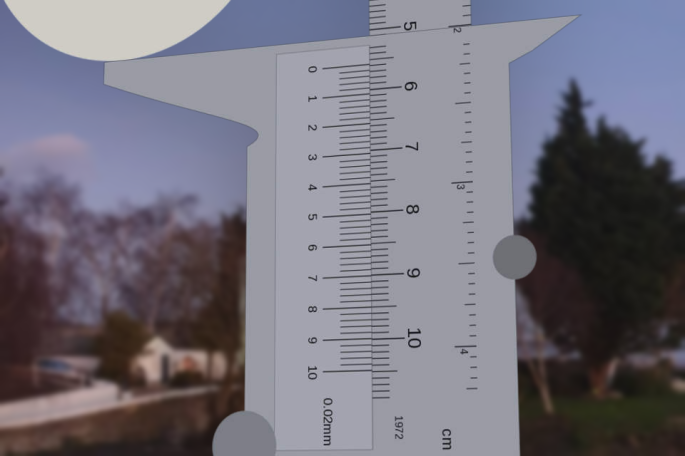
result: 55.8 mm
